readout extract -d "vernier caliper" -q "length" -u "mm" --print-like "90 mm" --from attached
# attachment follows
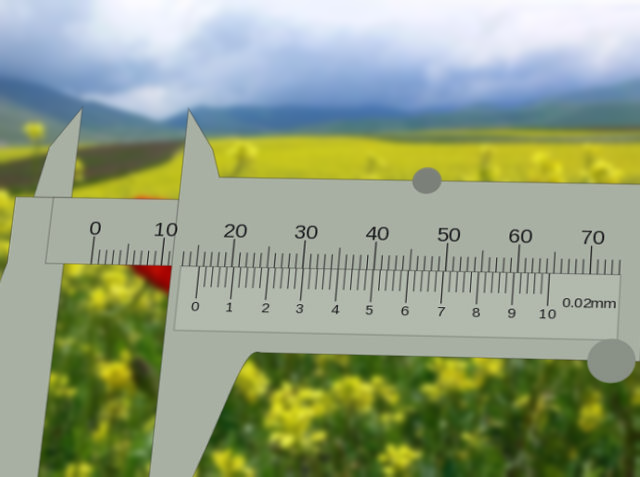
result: 15.4 mm
